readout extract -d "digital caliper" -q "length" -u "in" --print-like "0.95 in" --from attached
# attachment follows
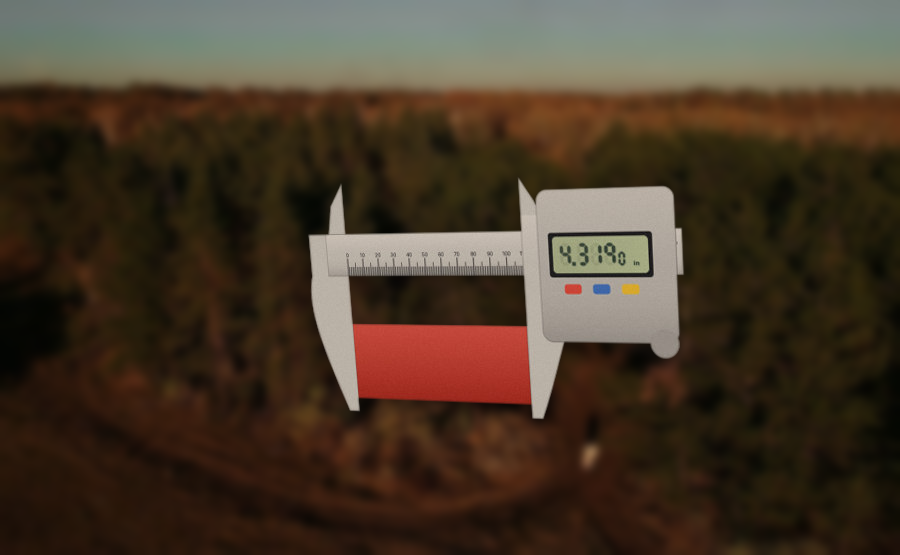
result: 4.3190 in
